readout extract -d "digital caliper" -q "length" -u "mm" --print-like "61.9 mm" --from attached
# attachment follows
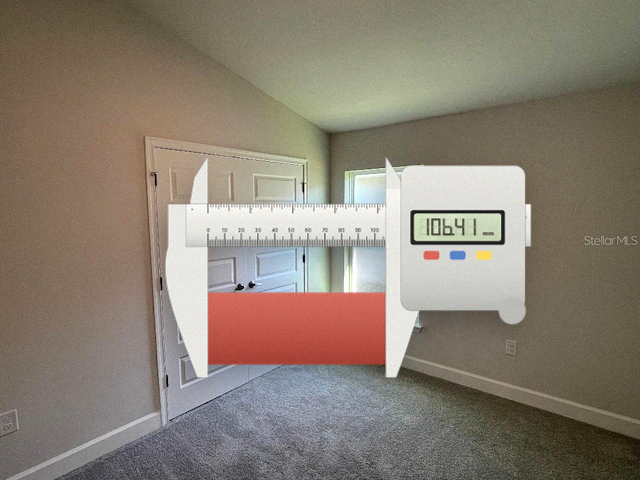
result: 106.41 mm
